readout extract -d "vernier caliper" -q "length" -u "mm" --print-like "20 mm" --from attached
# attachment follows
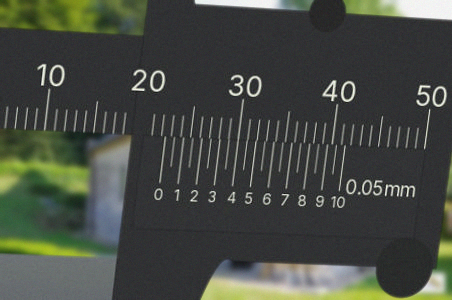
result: 22.4 mm
